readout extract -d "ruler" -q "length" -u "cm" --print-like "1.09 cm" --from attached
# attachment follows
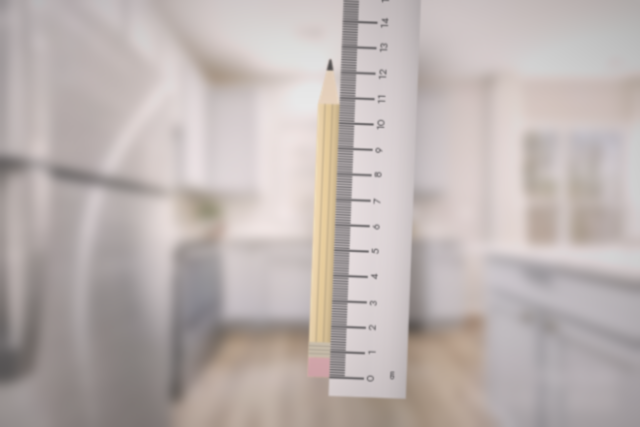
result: 12.5 cm
